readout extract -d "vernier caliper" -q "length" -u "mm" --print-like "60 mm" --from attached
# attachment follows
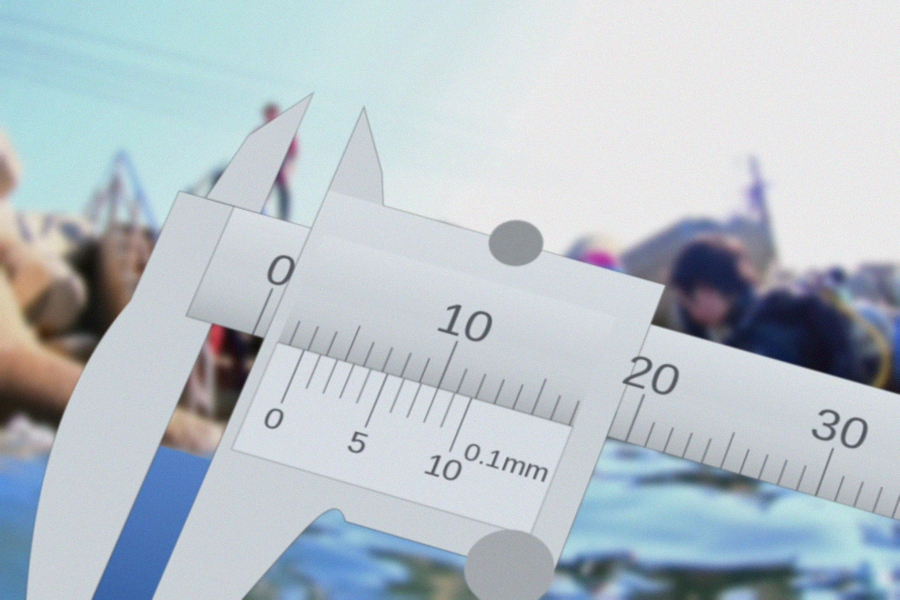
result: 2.8 mm
